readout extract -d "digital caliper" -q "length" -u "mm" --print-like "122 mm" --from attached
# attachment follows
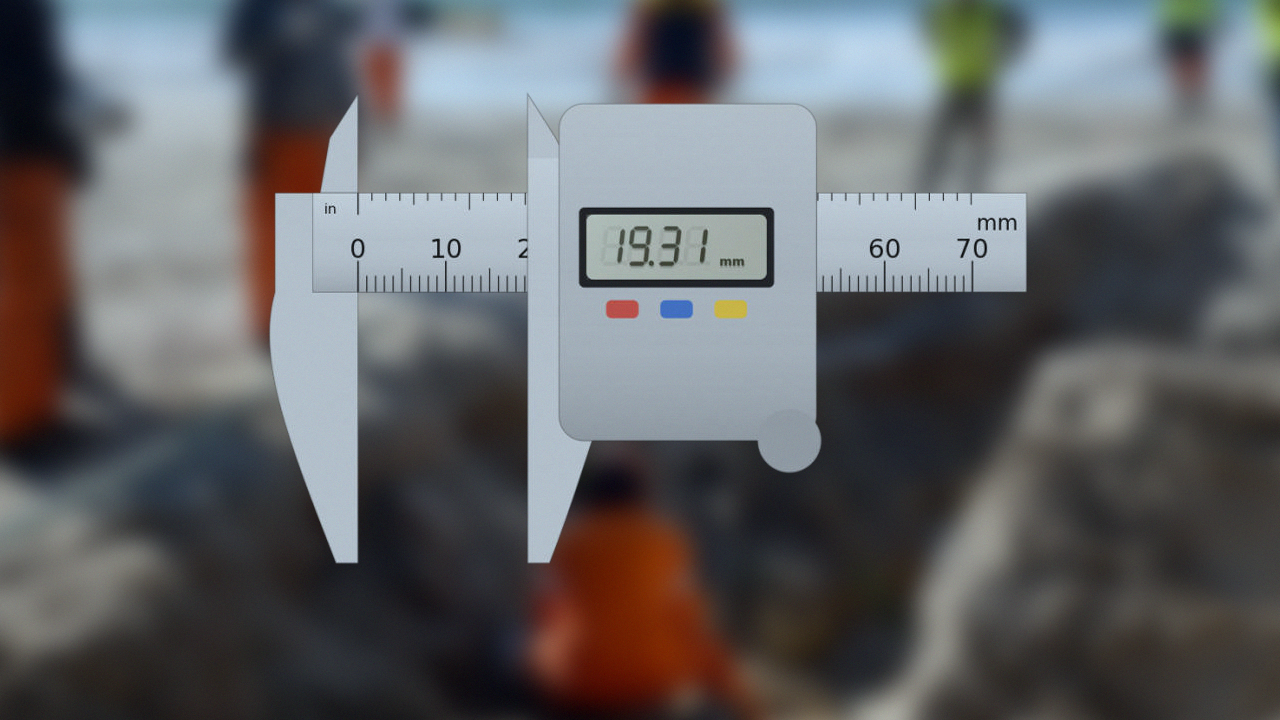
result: 19.31 mm
